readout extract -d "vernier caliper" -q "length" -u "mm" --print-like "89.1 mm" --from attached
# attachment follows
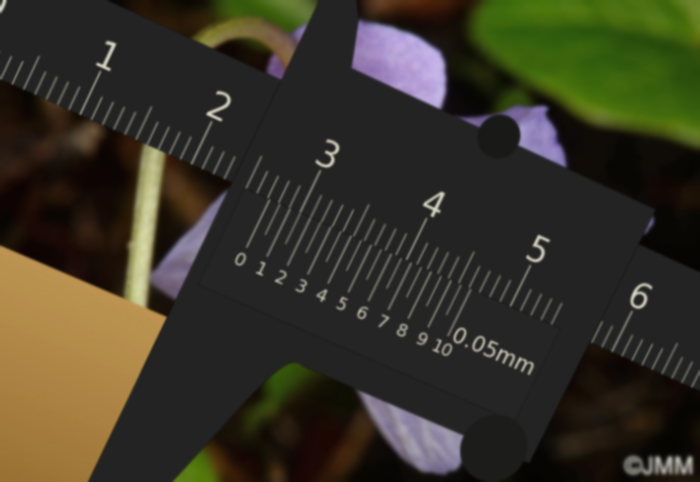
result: 27.2 mm
